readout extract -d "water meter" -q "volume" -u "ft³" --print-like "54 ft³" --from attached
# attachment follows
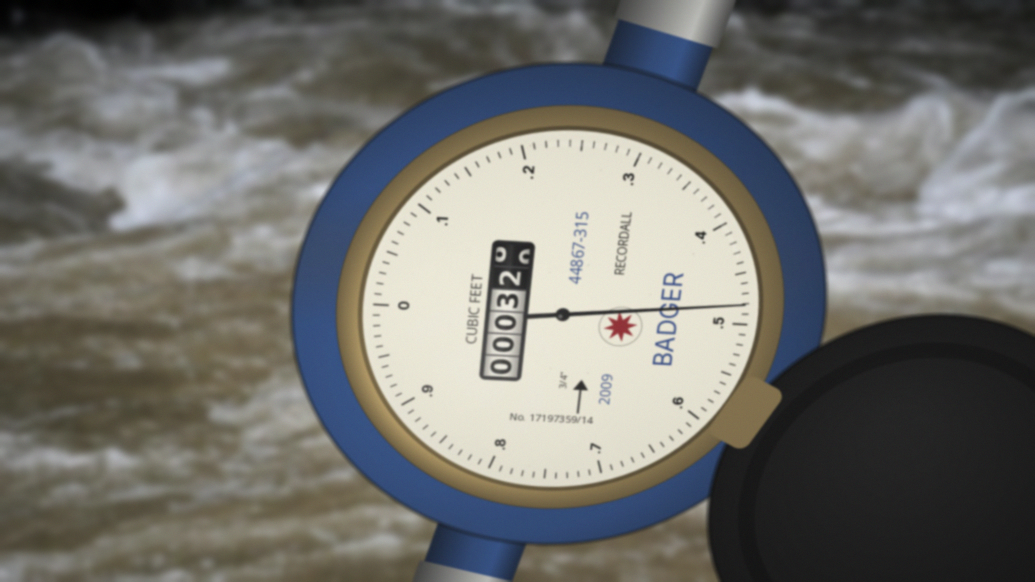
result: 328.48 ft³
